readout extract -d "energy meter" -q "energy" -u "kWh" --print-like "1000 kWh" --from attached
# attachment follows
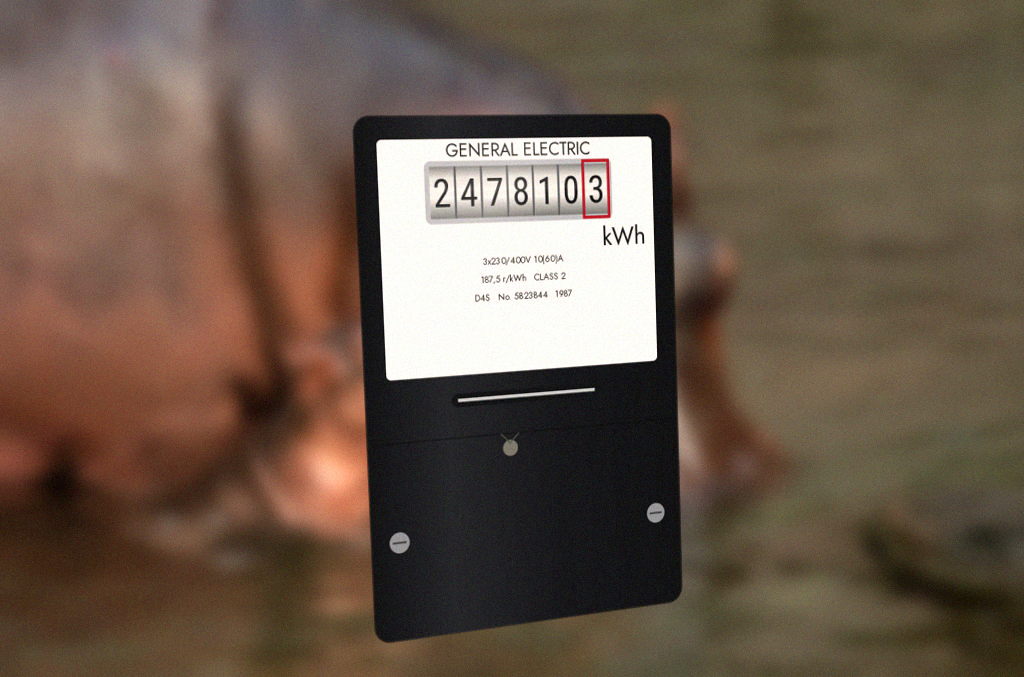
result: 247810.3 kWh
